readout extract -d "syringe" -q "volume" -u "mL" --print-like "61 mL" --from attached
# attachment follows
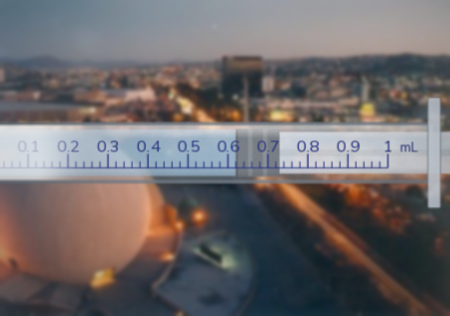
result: 0.62 mL
